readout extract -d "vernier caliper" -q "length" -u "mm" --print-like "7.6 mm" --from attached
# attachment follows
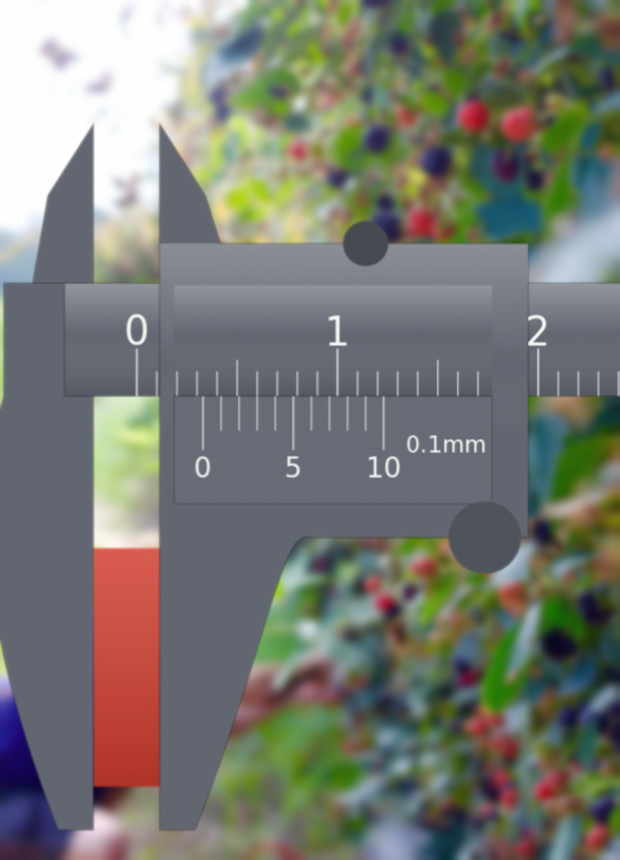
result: 3.3 mm
